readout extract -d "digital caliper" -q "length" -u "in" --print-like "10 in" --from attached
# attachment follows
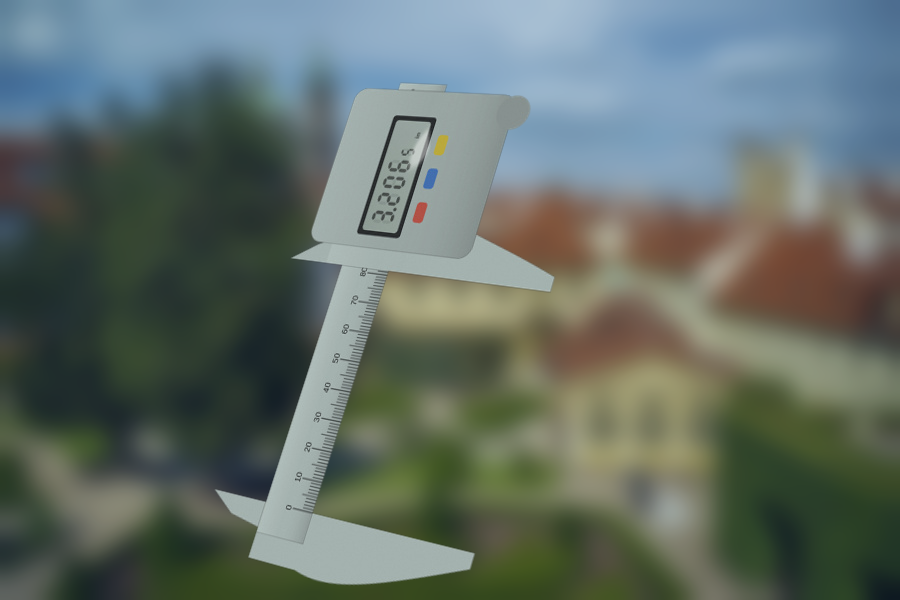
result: 3.2065 in
